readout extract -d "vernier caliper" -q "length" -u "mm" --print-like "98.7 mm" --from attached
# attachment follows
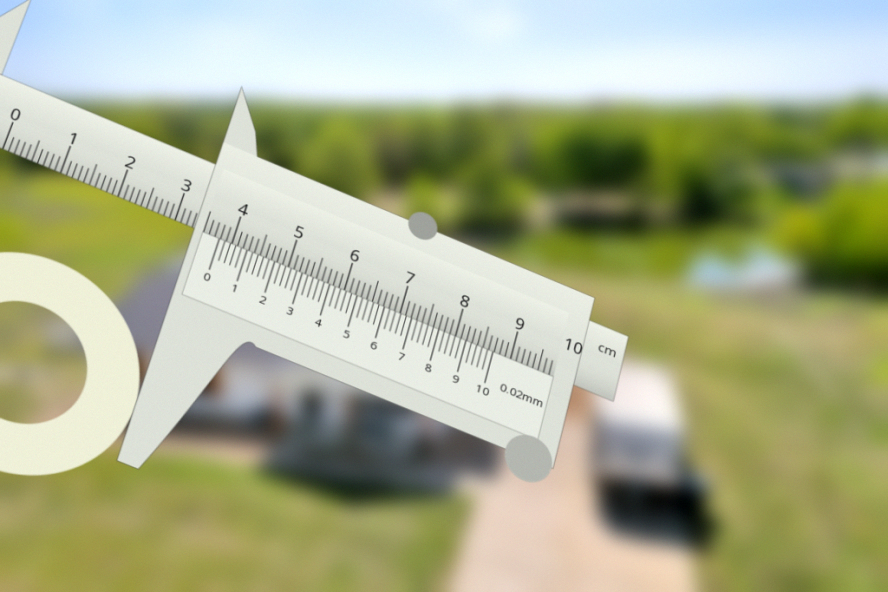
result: 37.8 mm
